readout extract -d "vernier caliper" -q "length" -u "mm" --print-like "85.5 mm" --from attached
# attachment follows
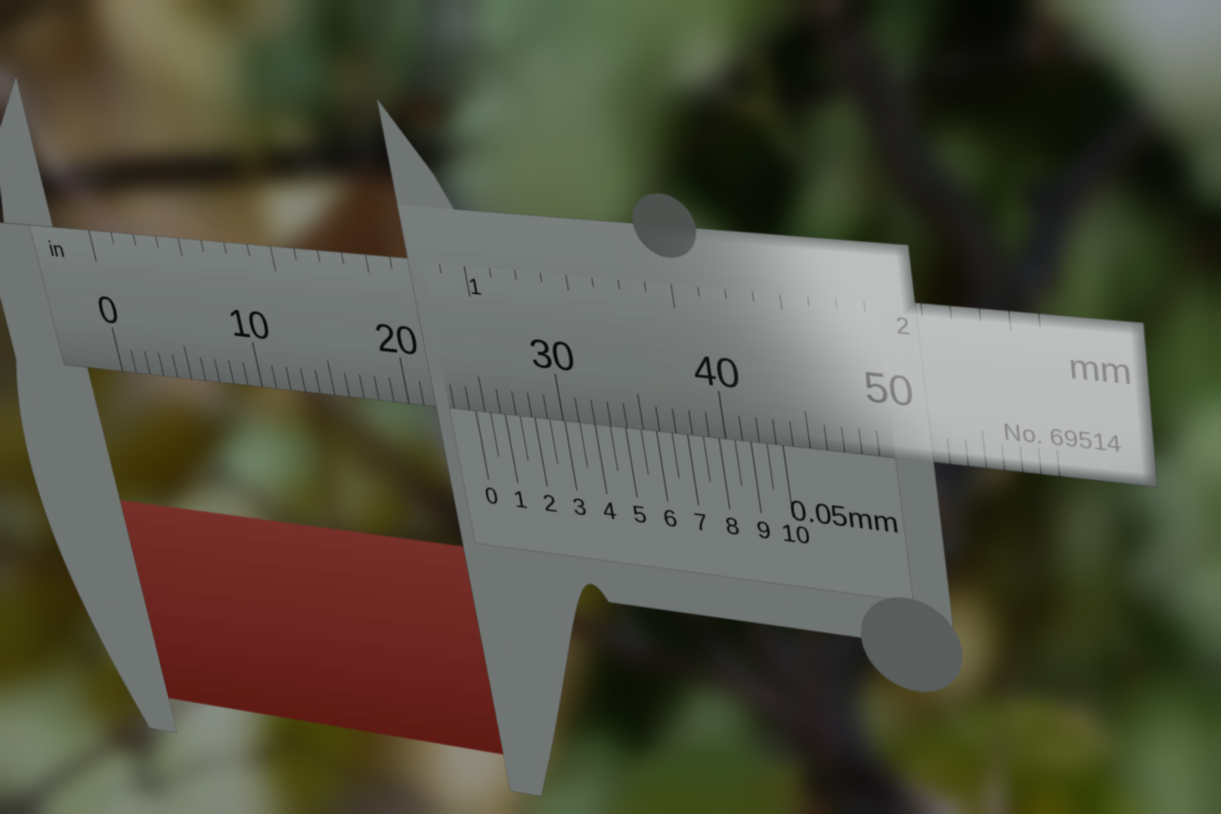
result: 24.4 mm
